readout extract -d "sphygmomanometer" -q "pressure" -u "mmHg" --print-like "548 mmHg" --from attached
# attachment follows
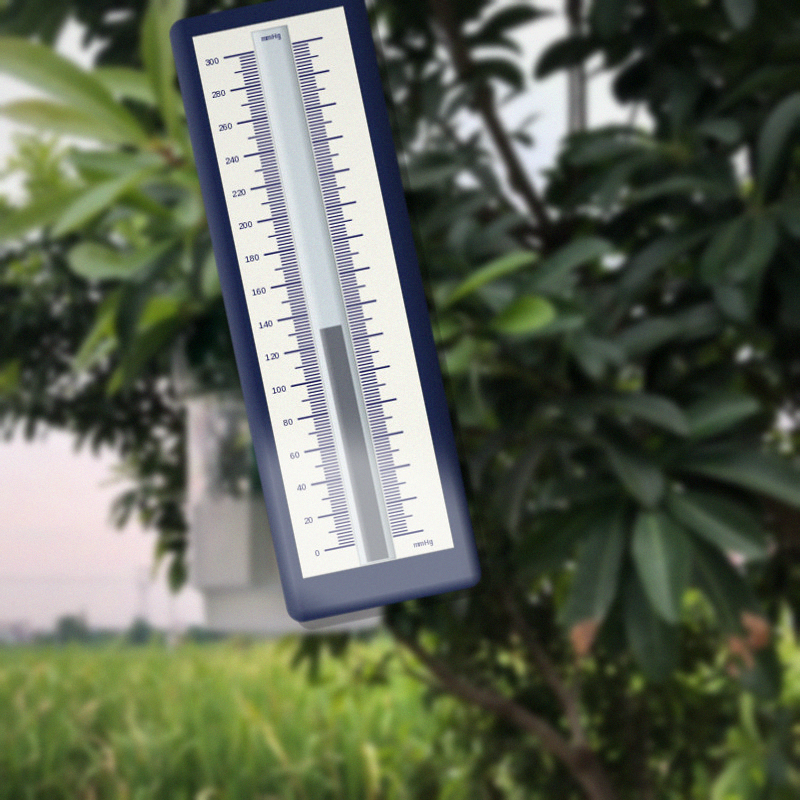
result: 130 mmHg
